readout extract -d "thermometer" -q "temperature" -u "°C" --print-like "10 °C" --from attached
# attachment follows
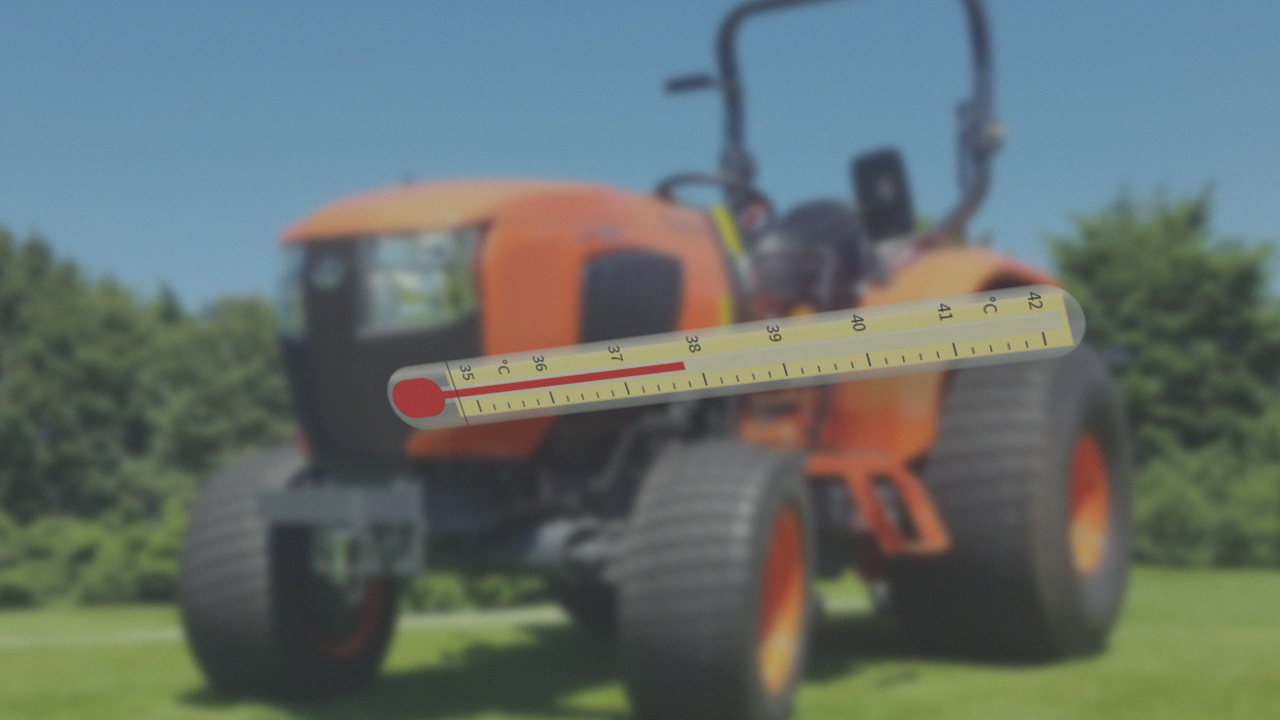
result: 37.8 °C
